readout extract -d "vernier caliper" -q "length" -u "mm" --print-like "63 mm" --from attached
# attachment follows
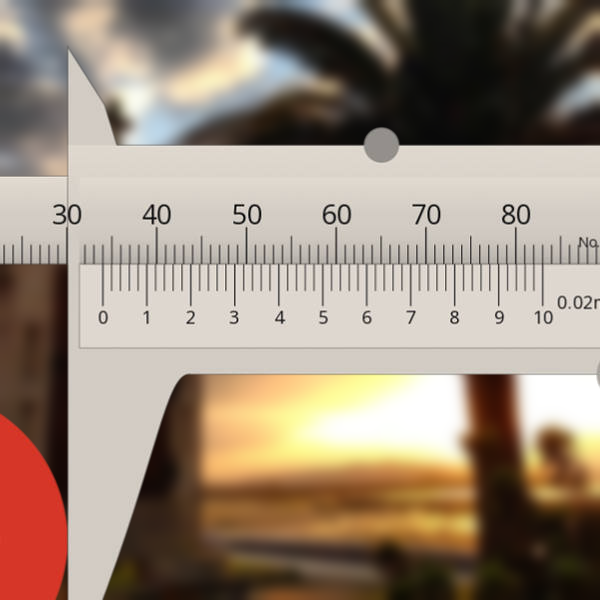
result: 34.0 mm
